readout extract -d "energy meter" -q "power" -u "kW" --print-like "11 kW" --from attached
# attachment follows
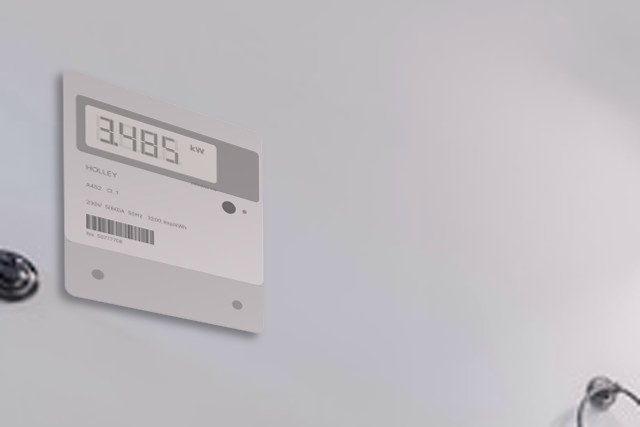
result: 3.485 kW
